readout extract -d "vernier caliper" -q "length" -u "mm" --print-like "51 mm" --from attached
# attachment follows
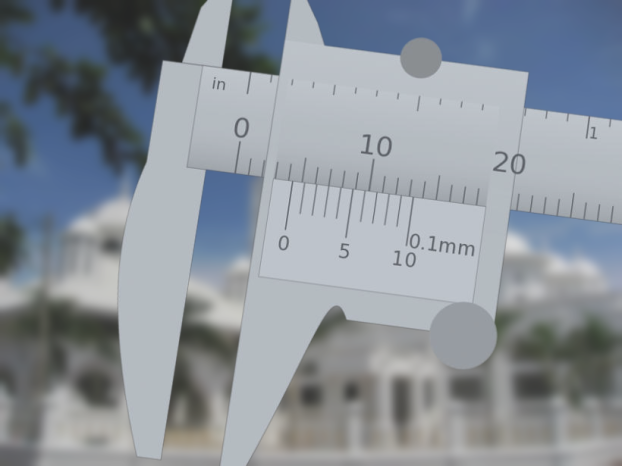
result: 4.3 mm
